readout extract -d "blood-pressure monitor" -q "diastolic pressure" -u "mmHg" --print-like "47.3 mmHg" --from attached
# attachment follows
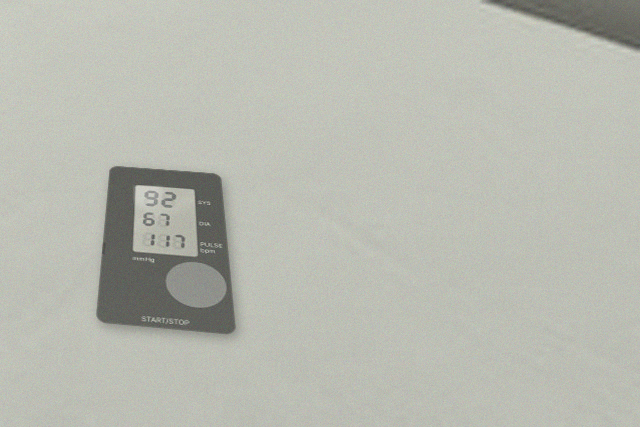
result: 67 mmHg
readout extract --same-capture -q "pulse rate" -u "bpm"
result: 117 bpm
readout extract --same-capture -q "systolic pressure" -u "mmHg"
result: 92 mmHg
